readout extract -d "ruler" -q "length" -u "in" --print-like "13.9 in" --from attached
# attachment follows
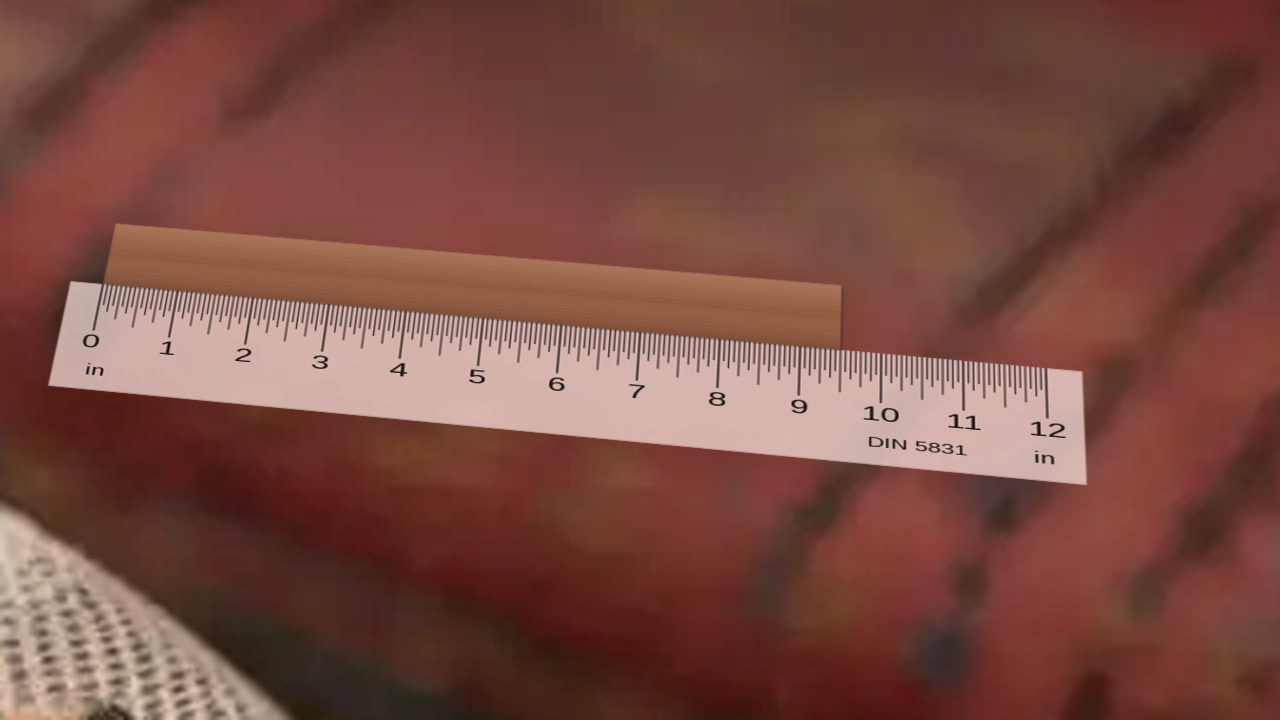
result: 9.5 in
